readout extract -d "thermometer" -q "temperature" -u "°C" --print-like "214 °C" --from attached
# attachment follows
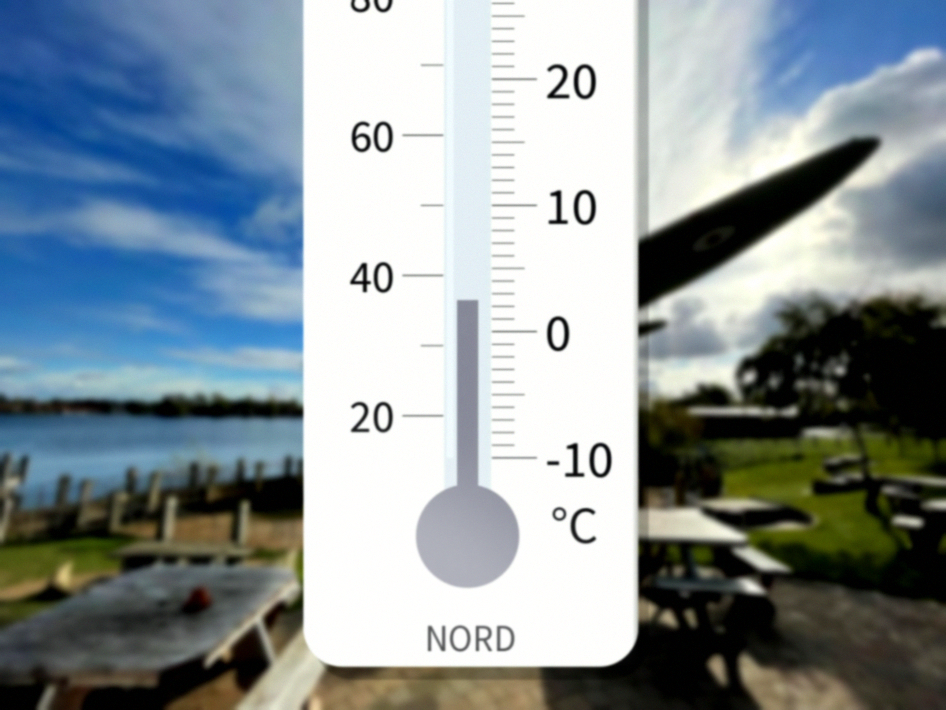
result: 2.5 °C
